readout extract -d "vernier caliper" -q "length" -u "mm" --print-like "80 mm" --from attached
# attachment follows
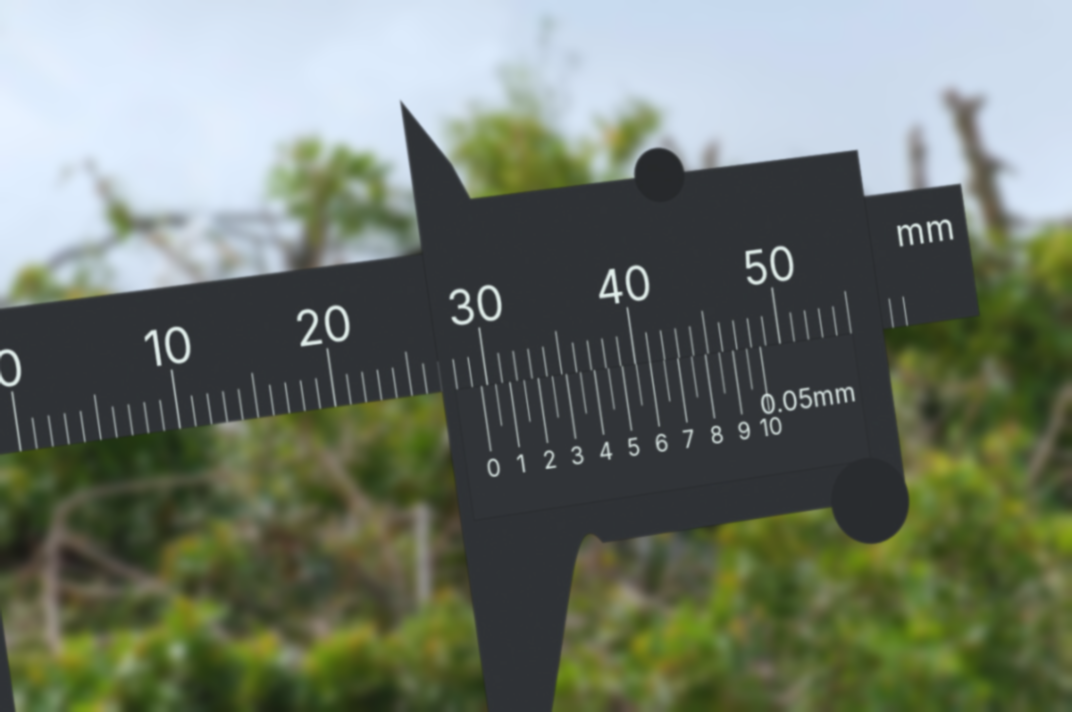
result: 29.6 mm
